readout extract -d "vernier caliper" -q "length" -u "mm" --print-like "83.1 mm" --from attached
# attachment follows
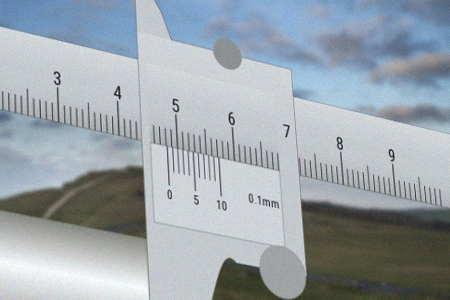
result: 48.2 mm
